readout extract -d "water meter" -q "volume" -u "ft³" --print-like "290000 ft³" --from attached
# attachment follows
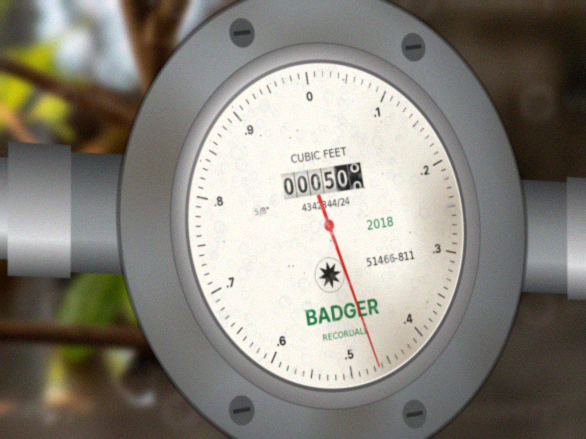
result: 508.46 ft³
